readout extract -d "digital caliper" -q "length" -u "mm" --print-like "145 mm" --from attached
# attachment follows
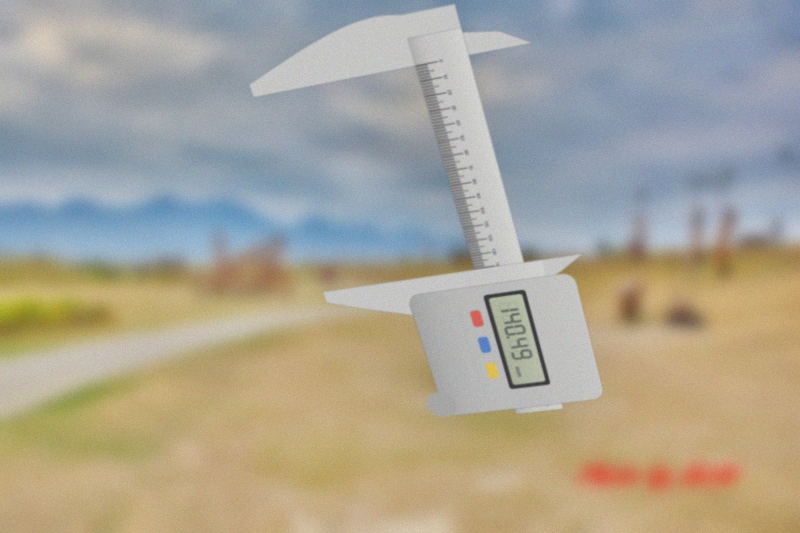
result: 140.49 mm
